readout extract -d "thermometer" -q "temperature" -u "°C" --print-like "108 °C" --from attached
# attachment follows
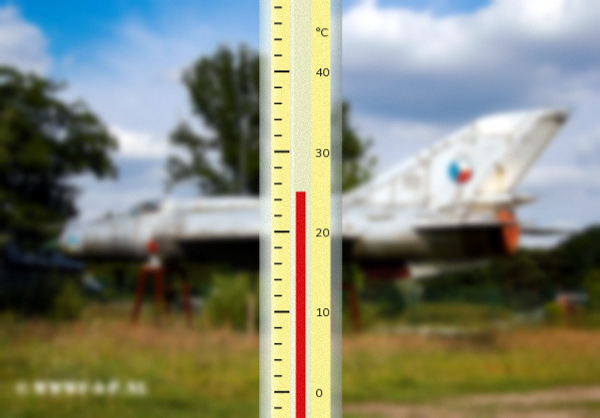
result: 25 °C
